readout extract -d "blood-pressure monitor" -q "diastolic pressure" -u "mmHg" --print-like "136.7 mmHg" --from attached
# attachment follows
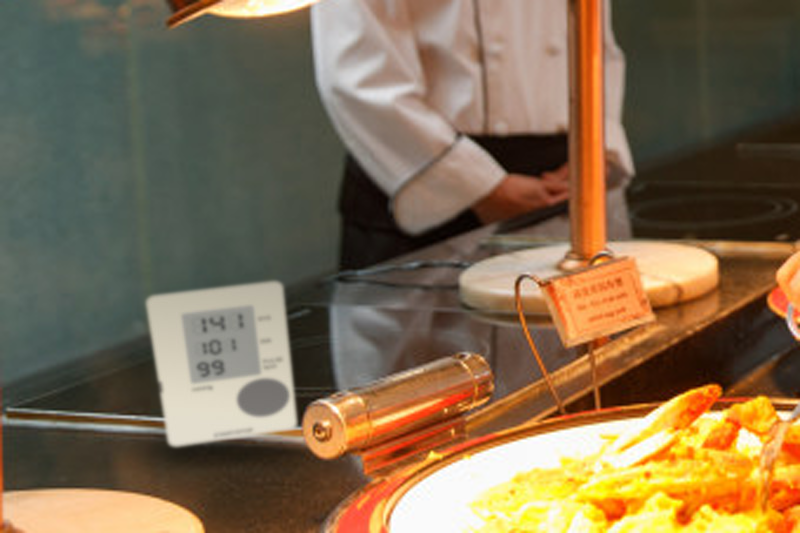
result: 101 mmHg
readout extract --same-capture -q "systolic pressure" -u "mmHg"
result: 141 mmHg
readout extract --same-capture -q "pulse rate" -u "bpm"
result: 99 bpm
